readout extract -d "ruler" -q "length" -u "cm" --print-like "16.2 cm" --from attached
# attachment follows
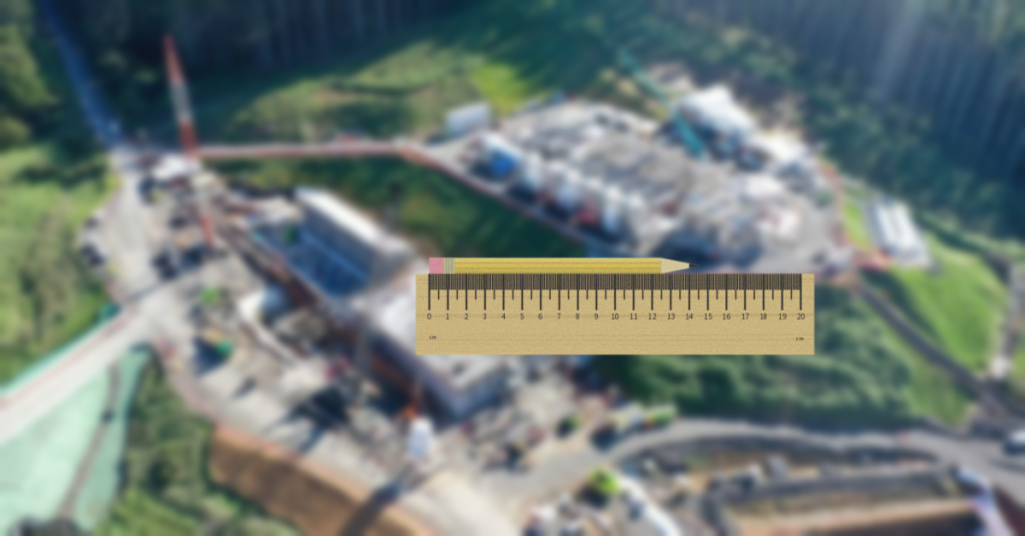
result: 14.5 cm
